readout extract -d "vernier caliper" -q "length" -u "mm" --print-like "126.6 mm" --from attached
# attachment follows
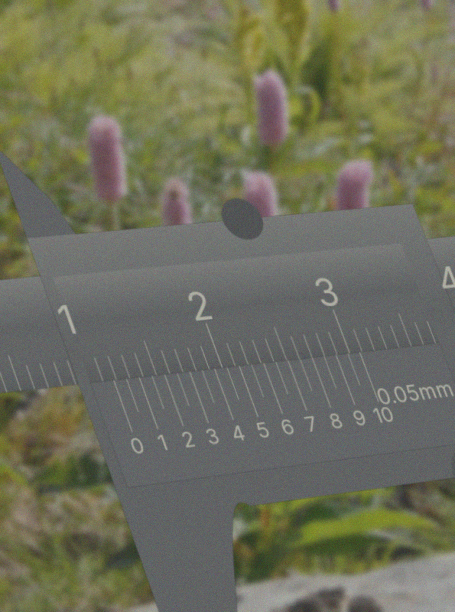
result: 11.8 mm
